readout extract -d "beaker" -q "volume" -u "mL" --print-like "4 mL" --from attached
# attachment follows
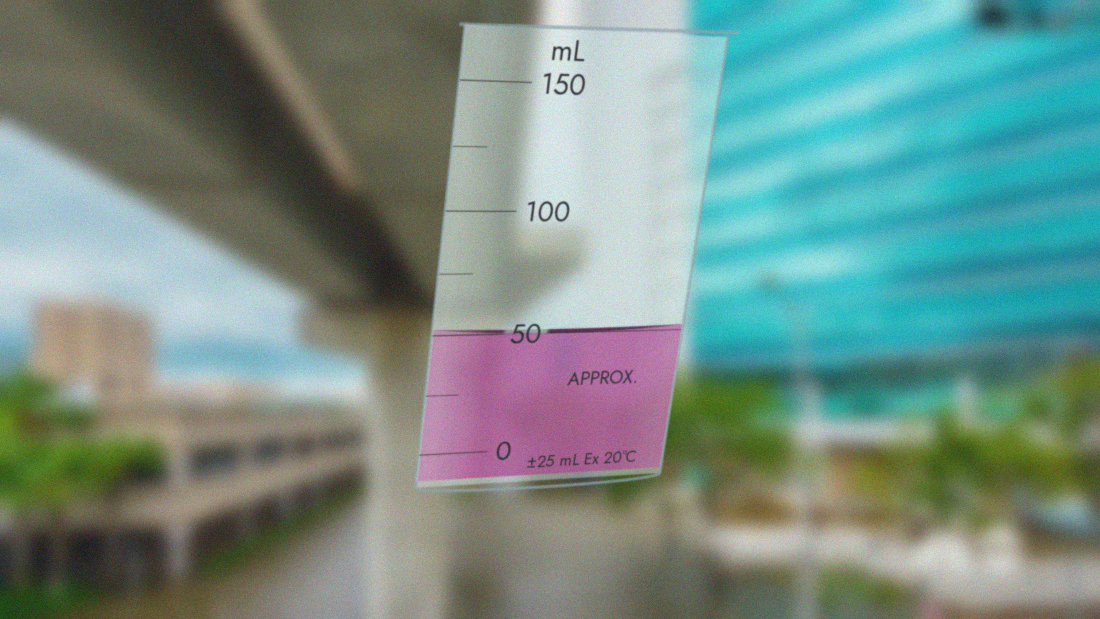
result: 50 mL
